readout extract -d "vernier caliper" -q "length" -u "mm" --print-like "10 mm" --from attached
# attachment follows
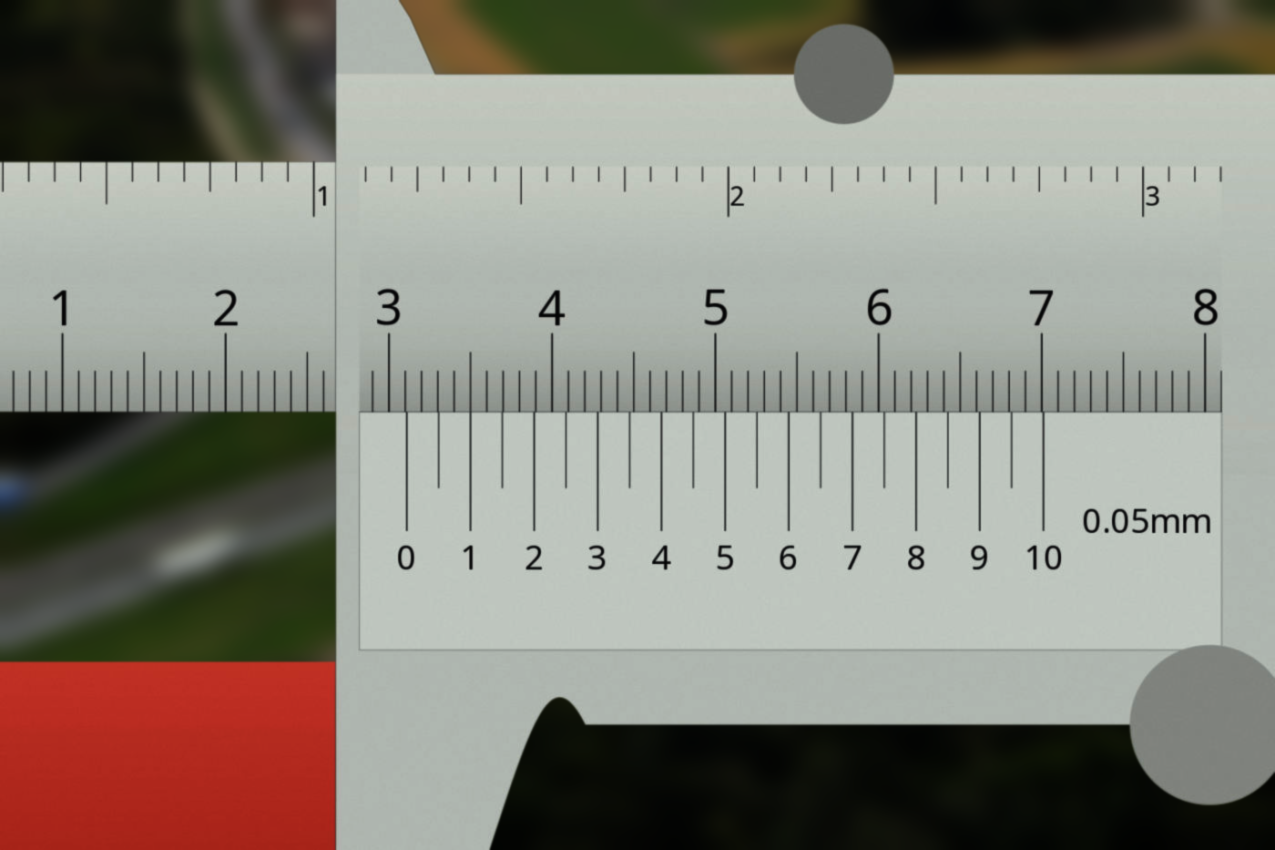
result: 31.1 mm
